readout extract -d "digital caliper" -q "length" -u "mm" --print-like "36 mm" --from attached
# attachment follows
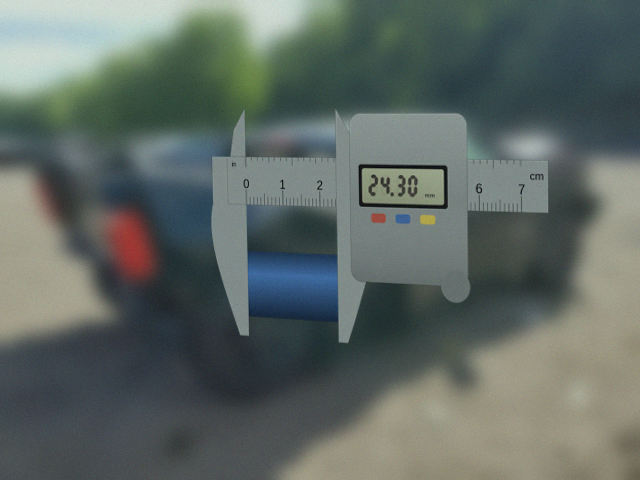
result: 24.30 mm
